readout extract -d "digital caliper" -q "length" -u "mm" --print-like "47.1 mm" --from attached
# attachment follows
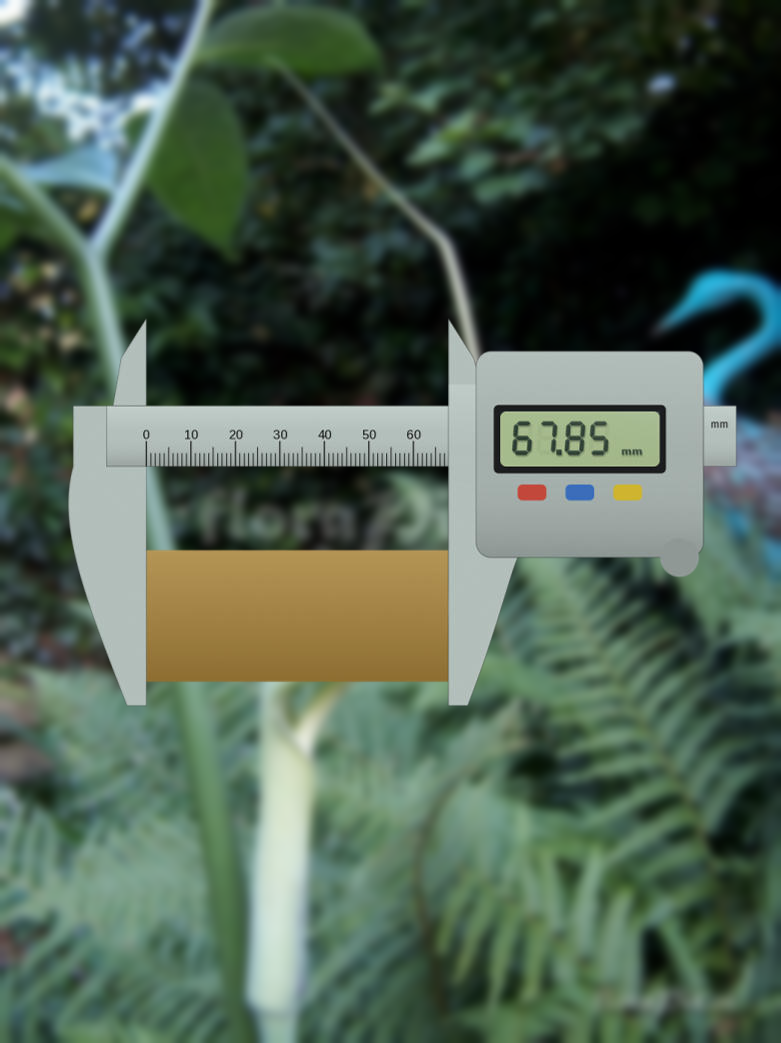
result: 67.85 mm
